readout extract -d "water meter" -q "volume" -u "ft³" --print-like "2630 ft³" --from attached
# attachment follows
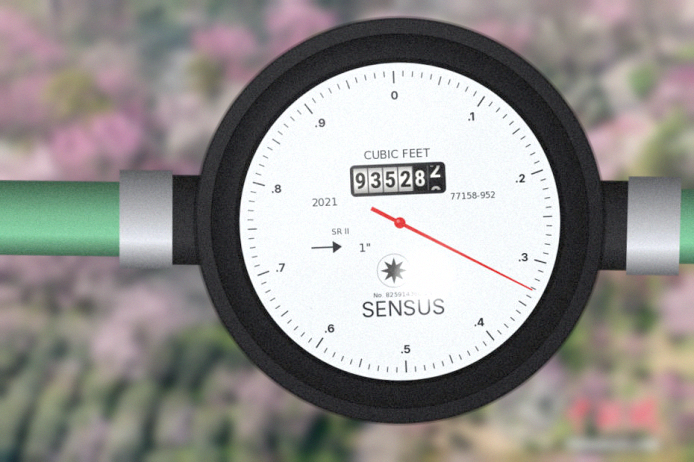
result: 935282.33 ft³
